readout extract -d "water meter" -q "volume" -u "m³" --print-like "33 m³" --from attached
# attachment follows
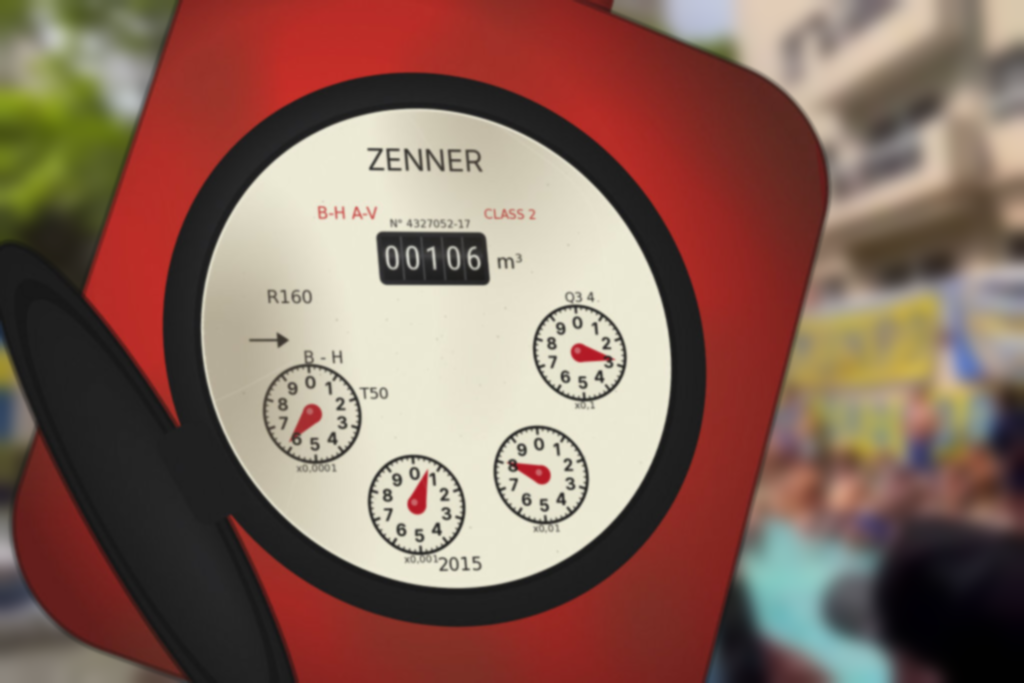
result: 106.2806 m³
